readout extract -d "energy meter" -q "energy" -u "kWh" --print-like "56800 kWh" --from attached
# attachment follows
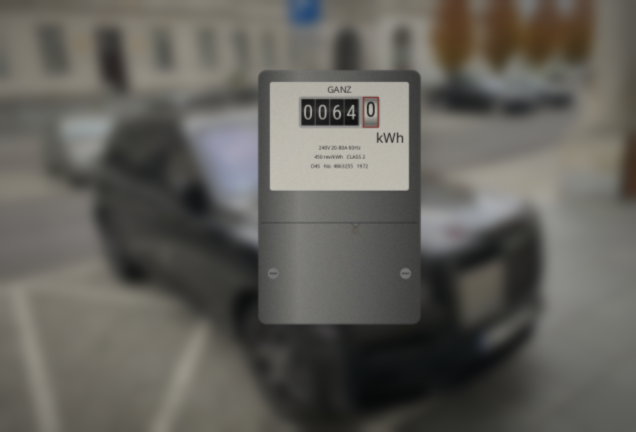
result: 64.0 kWh
